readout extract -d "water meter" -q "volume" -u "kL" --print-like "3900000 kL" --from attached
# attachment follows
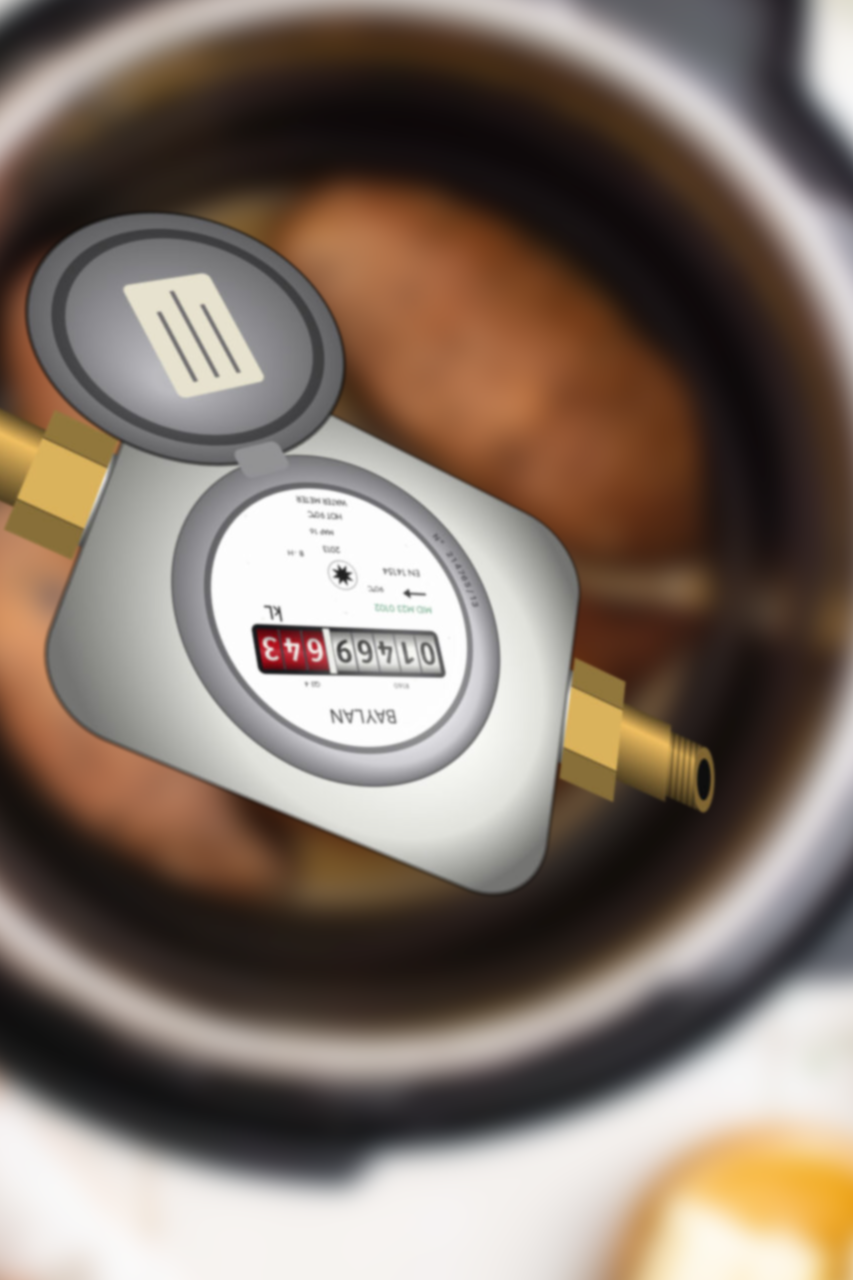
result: 1469.643 kL
